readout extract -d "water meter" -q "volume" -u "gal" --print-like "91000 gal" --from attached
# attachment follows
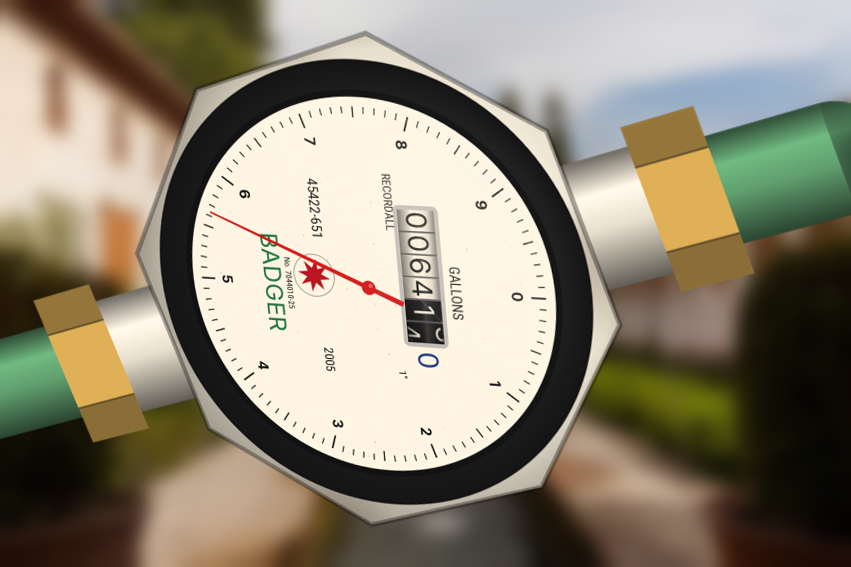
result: 64135.6 gal
